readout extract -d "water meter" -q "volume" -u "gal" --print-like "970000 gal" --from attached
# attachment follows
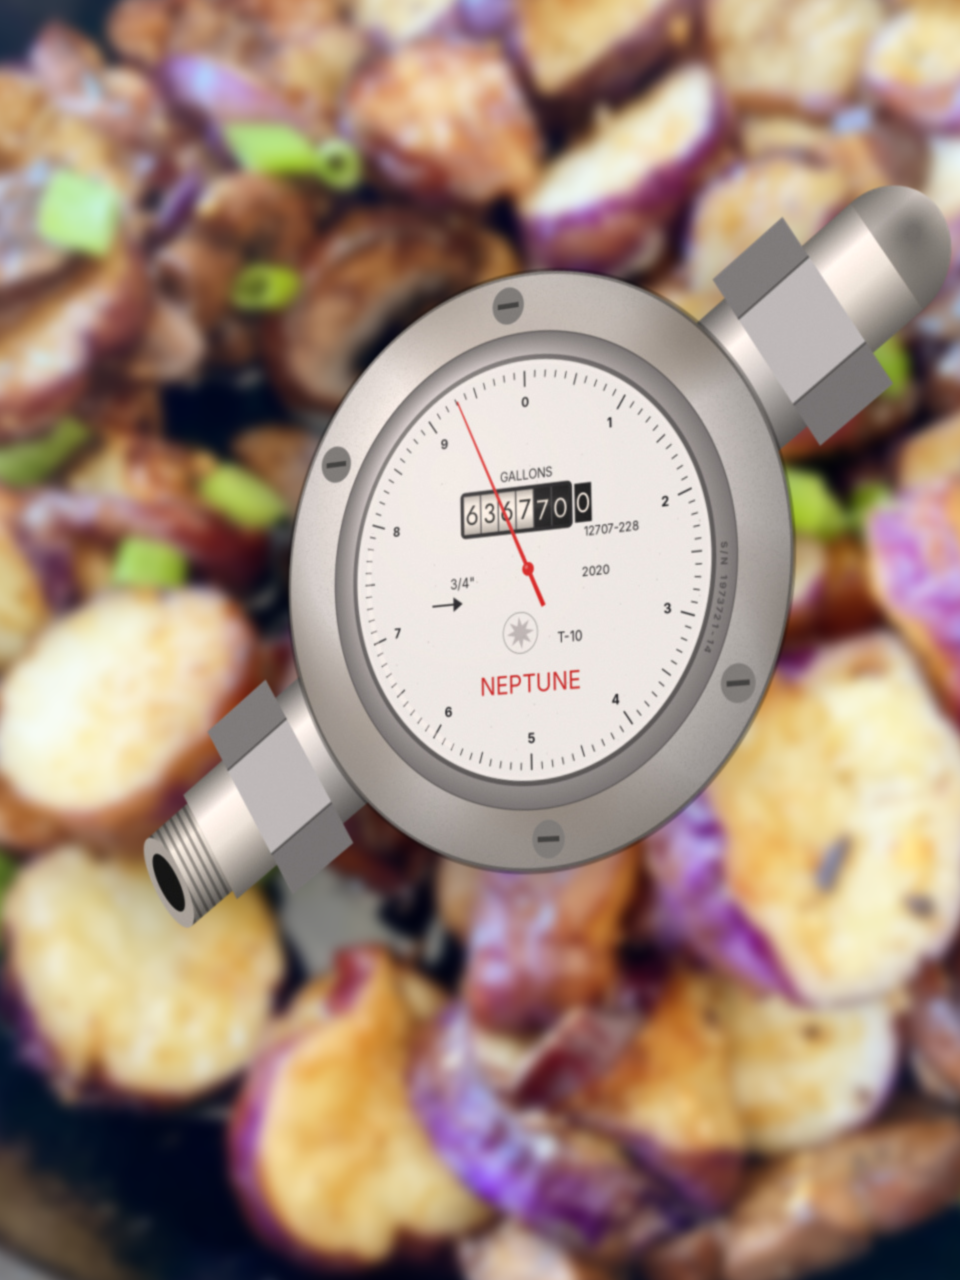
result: 6367699.3 gal
